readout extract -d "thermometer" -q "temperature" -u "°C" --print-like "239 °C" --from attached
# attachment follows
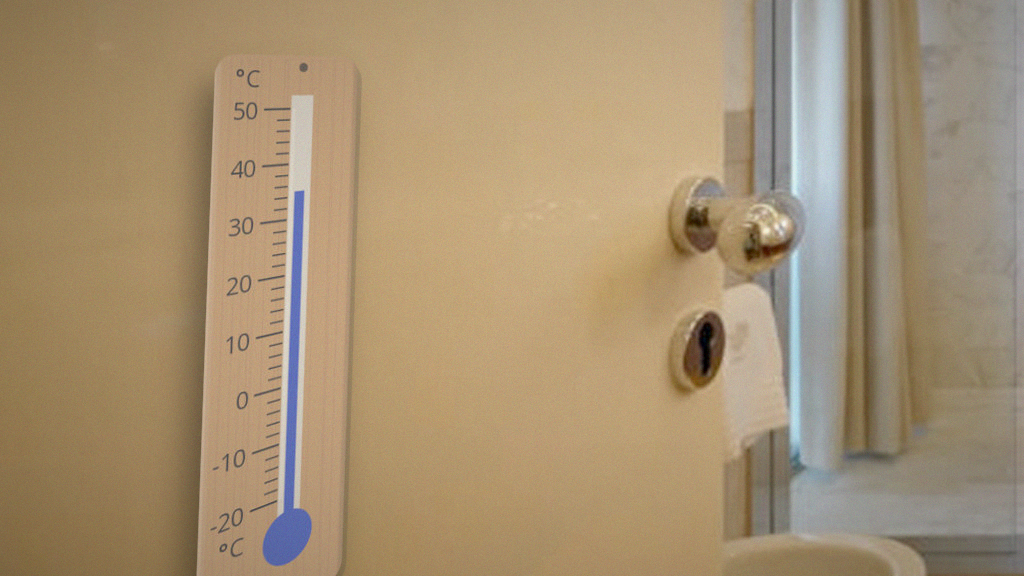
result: 35 °C
